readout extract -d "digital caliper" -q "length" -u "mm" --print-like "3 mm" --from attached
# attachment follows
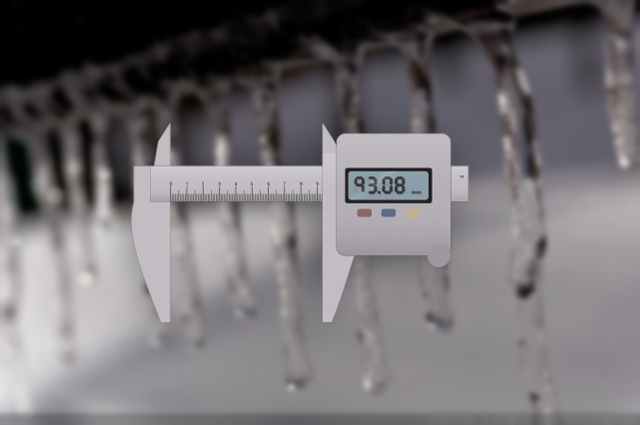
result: 93.08 mm
